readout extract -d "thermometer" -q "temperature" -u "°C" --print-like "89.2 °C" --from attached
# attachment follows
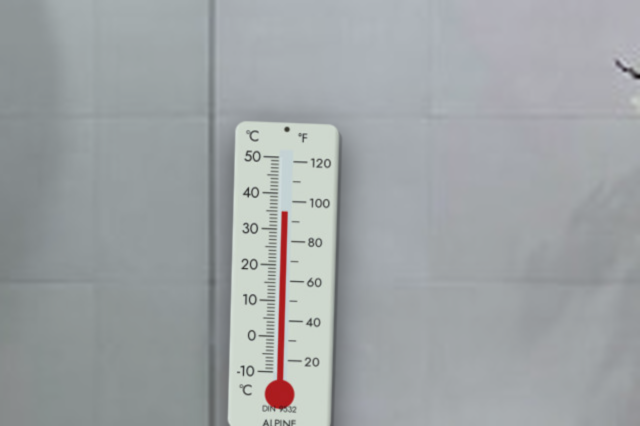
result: 35 °C
